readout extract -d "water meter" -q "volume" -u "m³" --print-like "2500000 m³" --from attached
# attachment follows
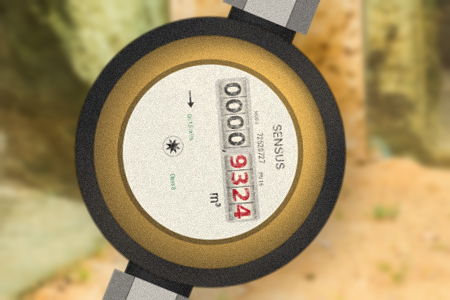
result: 0.9324 m³
